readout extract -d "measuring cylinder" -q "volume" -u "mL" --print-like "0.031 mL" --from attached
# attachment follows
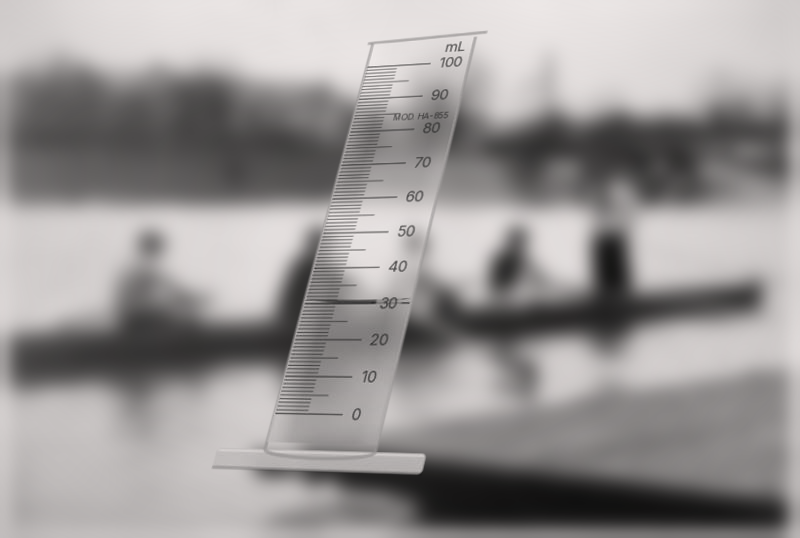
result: 30 mL
